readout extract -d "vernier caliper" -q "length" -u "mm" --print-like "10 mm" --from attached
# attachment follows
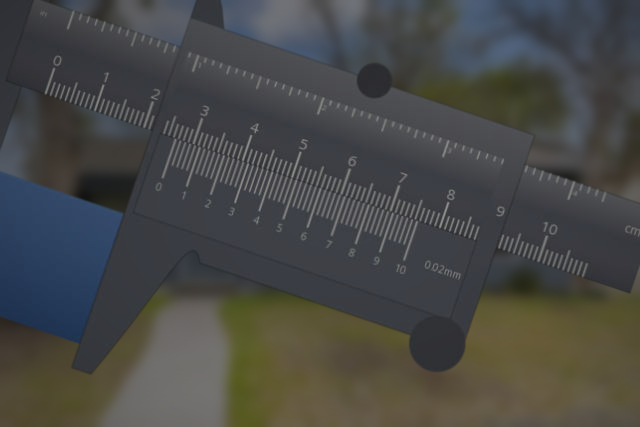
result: 26.5 mm
